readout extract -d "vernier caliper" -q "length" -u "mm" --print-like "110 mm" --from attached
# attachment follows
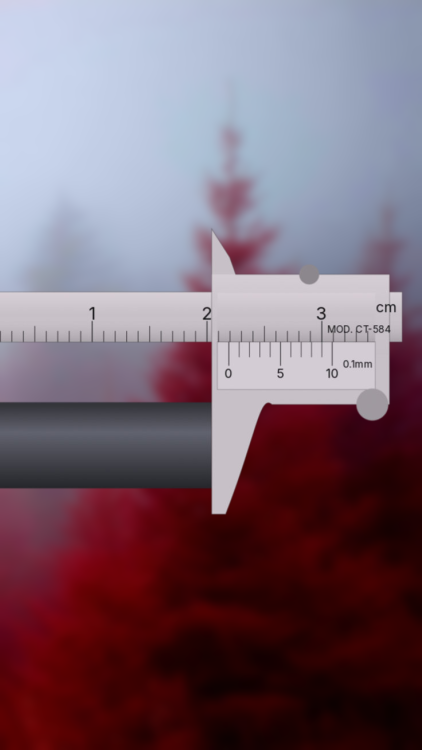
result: 21.9 mm
